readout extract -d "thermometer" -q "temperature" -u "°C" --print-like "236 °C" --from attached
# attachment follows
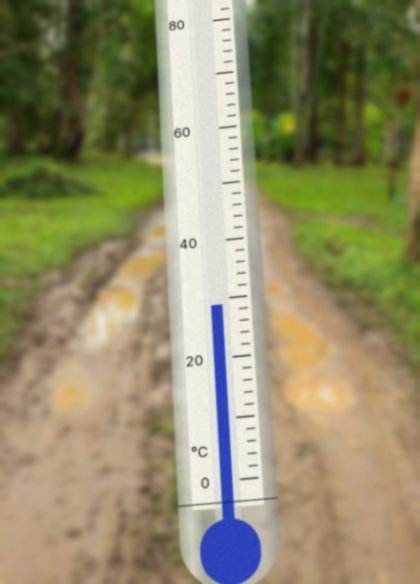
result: 29 °C
